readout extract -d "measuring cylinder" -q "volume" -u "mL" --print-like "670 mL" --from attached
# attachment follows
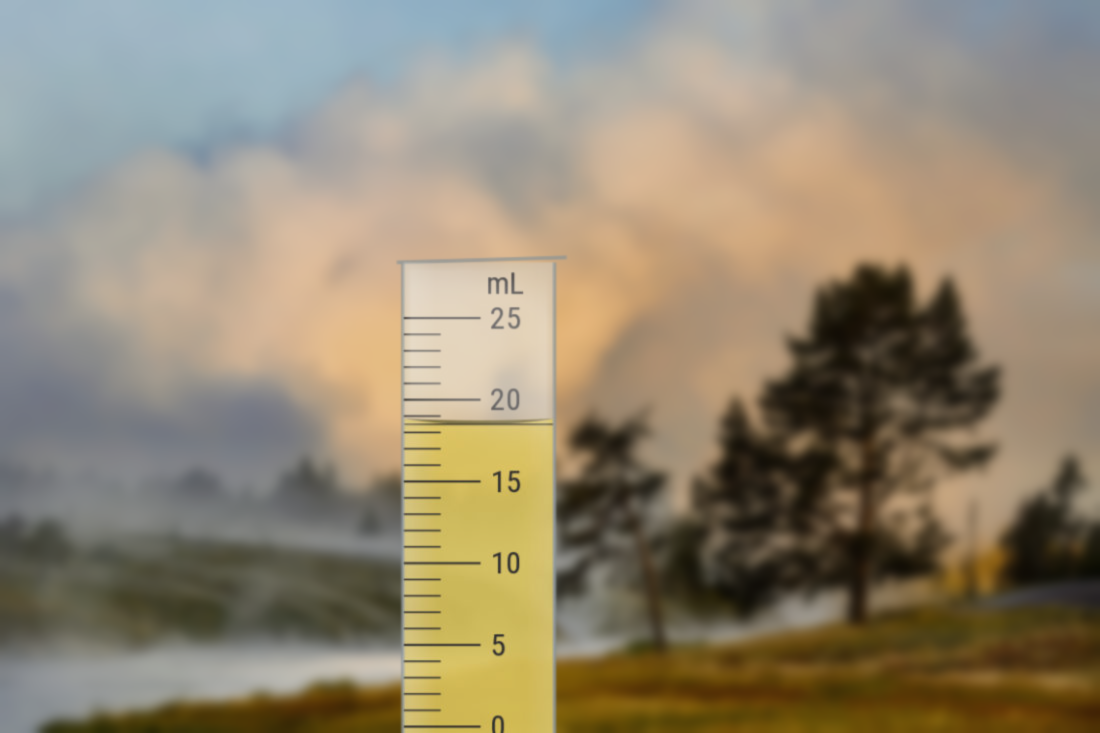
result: 18.5 mL
